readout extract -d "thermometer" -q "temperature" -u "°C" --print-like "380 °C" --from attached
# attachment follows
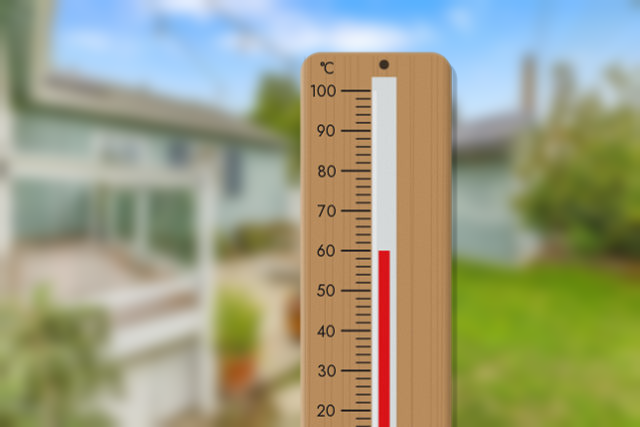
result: 60 °C
